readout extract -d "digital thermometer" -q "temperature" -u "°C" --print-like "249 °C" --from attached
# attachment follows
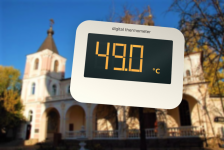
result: 49.0 °C
